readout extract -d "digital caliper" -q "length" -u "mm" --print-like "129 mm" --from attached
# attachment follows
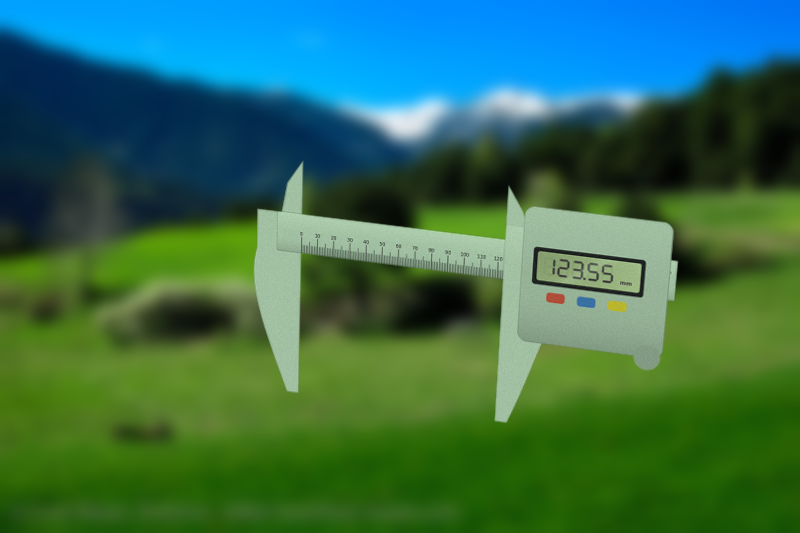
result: 123.55 mm
